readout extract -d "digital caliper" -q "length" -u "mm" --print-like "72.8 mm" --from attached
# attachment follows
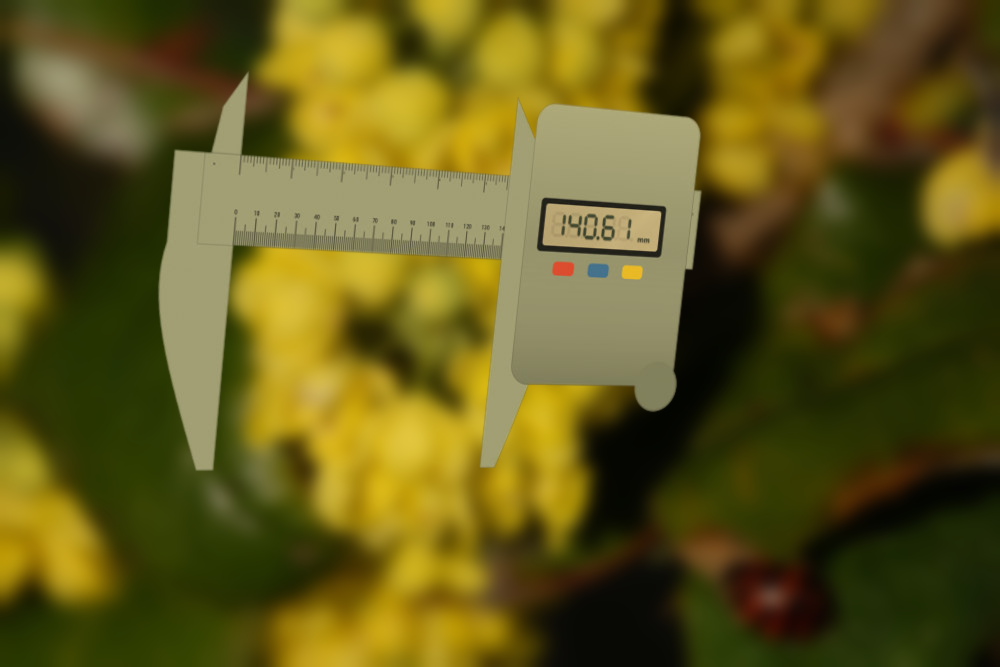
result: 140.61 mm
